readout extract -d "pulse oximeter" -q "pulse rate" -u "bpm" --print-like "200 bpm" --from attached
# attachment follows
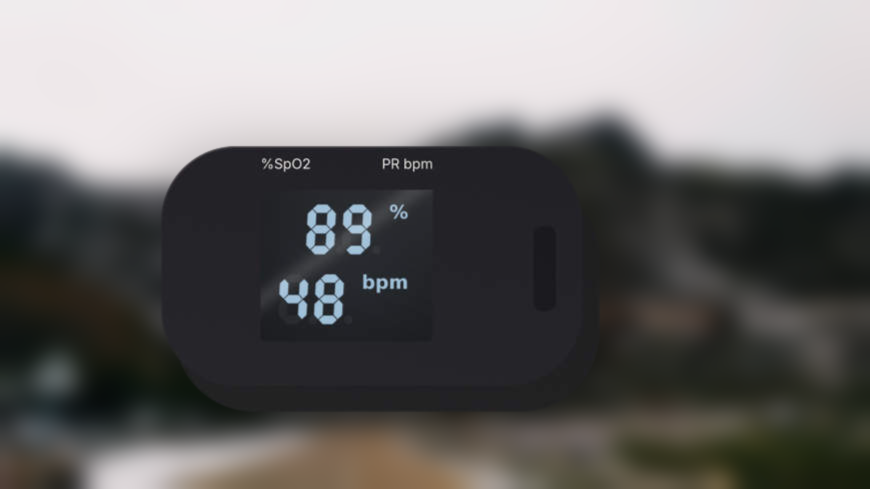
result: 48 bpm
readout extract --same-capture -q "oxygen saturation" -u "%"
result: 89 %
